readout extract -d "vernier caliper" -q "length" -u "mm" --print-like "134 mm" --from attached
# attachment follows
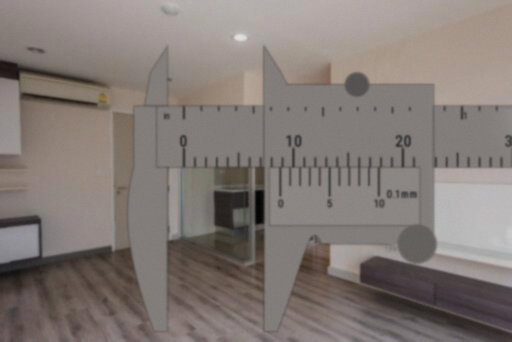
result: 8.8 mm
